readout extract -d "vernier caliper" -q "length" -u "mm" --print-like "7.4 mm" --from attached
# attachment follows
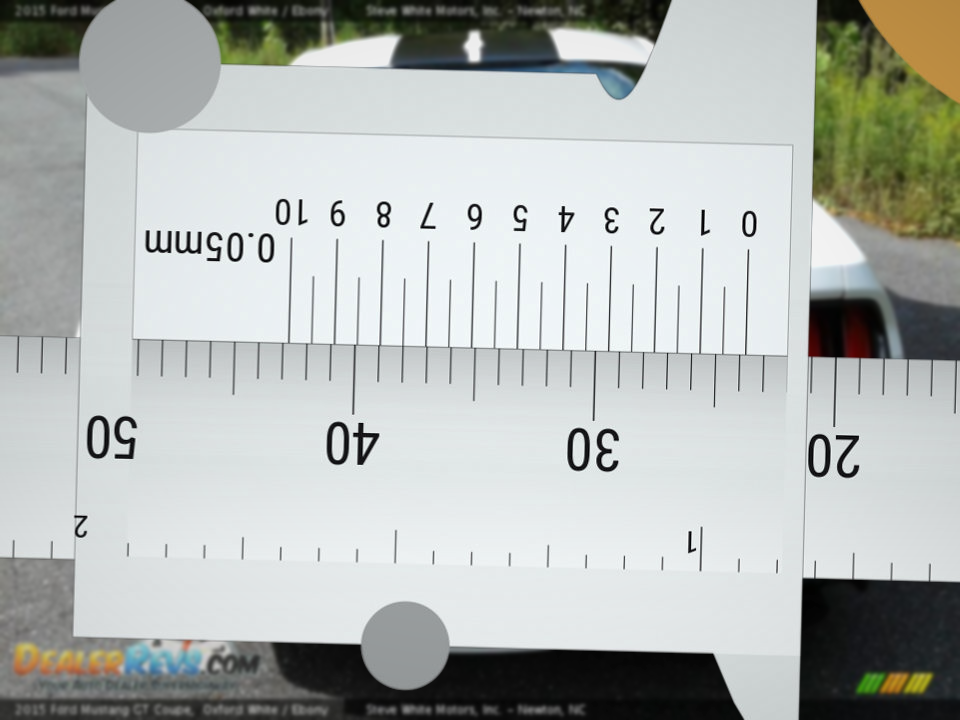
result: 23.75 mm
